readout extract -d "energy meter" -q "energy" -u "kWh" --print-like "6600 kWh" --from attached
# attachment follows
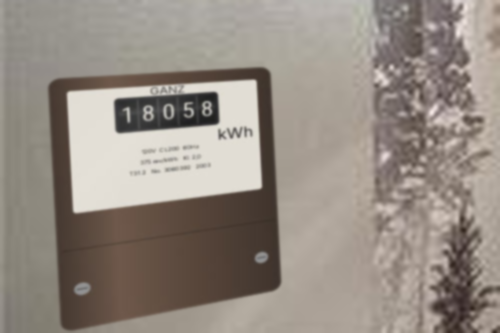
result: 18058 kWh
